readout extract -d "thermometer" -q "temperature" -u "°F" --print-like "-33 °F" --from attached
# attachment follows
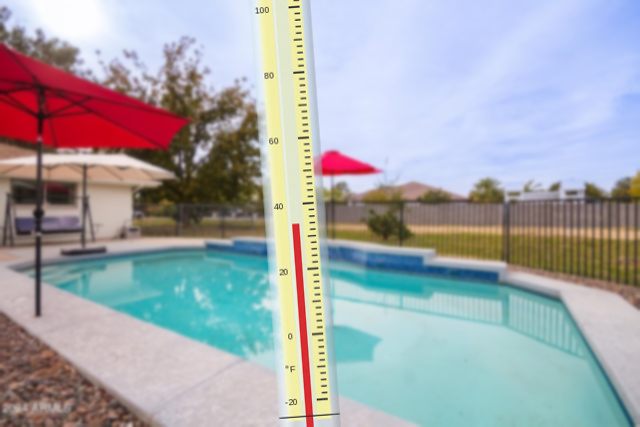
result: 34 °F
